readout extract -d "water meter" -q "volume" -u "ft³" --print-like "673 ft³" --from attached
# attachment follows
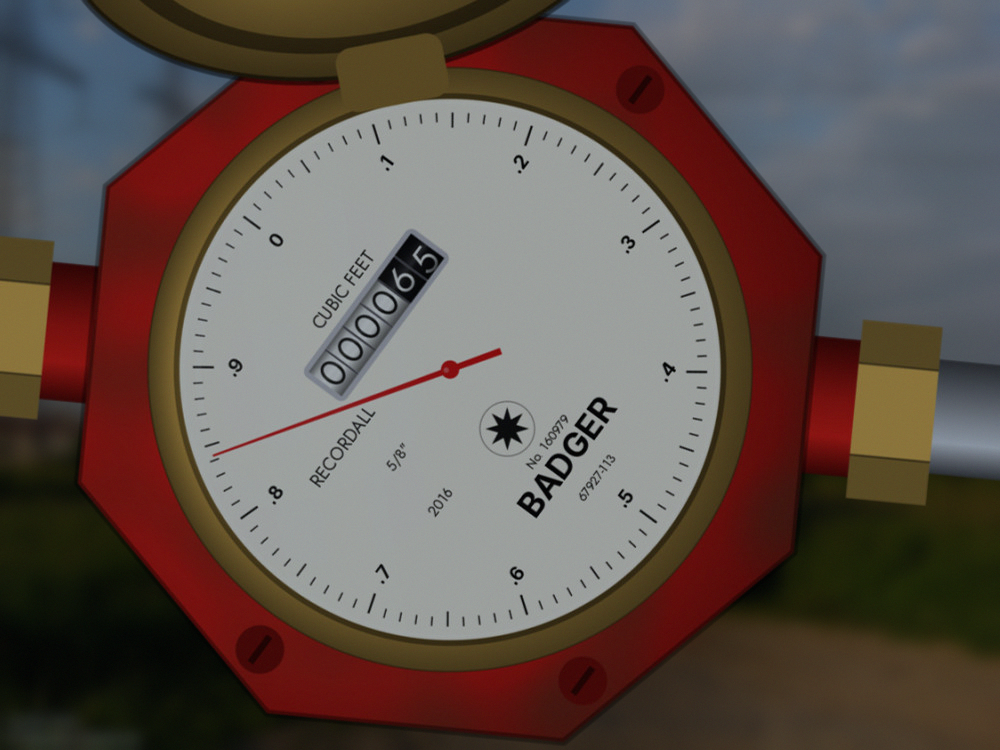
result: 64.84 ft³
